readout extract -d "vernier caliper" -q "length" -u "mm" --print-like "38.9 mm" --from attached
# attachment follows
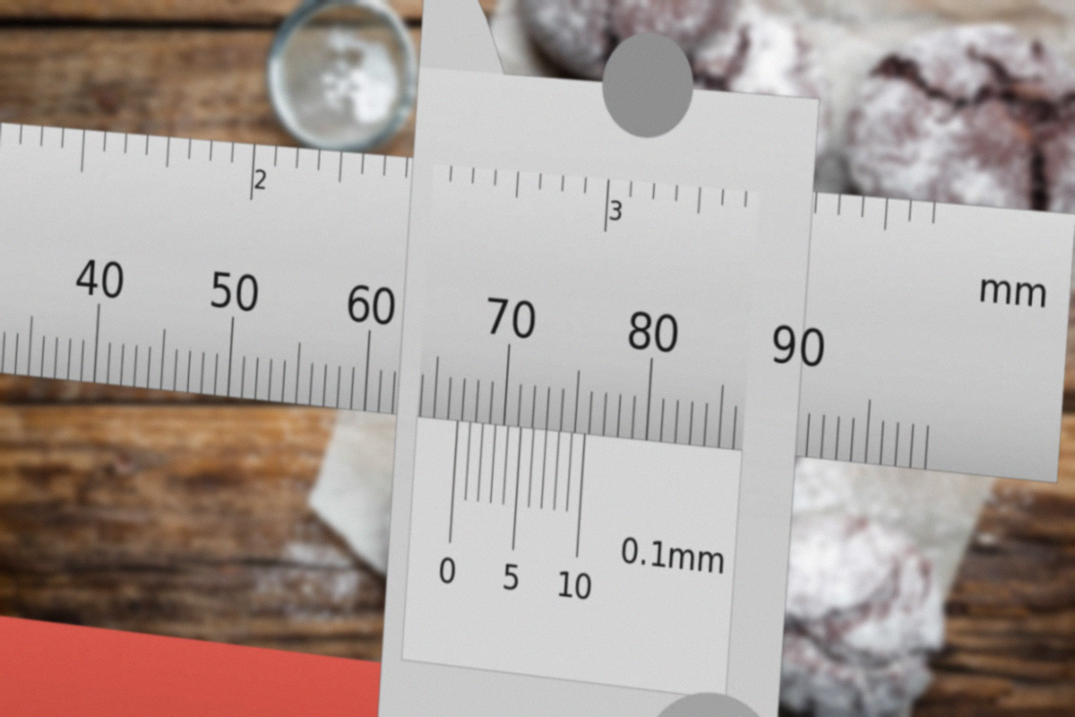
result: 66.7 mm
